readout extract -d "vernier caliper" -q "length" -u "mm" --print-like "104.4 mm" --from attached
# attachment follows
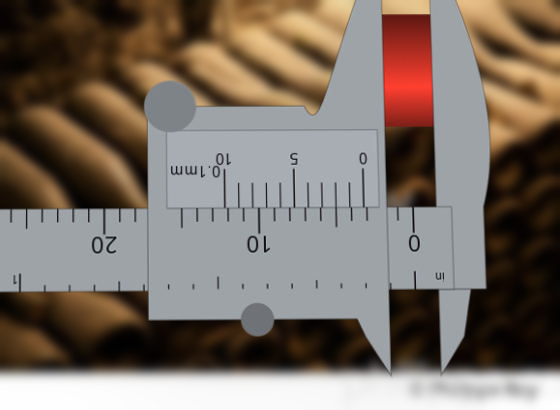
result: 3.2 mm
